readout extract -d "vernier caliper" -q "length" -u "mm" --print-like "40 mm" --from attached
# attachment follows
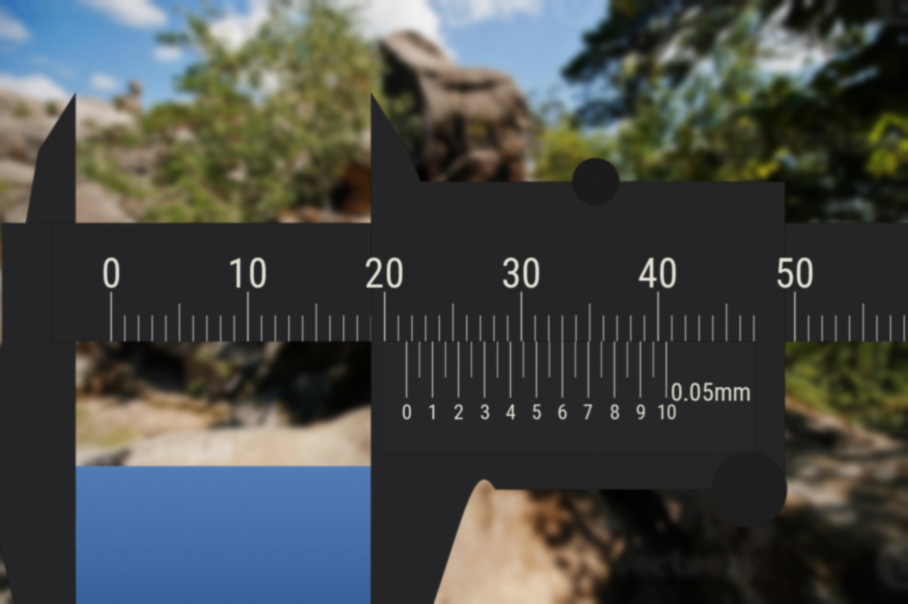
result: 21.6 mm
